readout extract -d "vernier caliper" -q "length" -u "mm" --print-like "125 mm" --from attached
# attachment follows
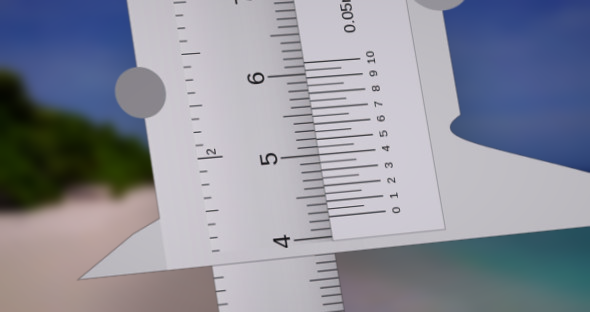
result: 42.4 mm
